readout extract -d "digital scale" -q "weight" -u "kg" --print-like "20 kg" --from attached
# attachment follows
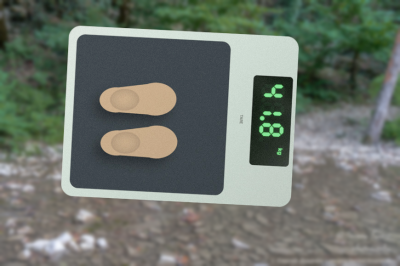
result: 41.8 kg
